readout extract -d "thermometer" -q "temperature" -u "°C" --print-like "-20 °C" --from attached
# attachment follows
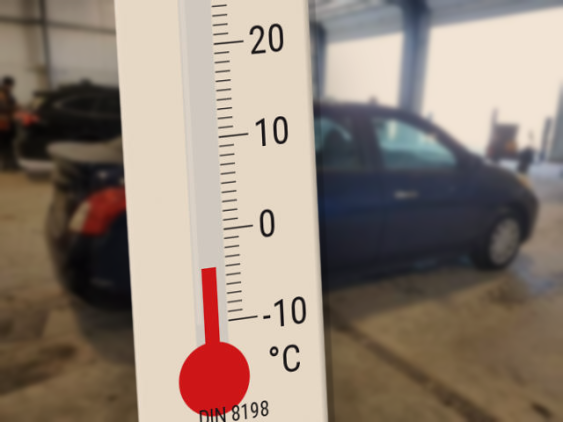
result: -4 °C
